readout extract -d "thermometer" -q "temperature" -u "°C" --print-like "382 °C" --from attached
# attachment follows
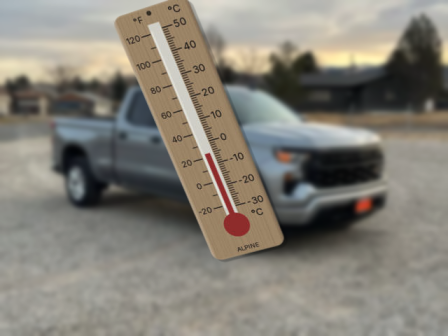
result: -5 °C
